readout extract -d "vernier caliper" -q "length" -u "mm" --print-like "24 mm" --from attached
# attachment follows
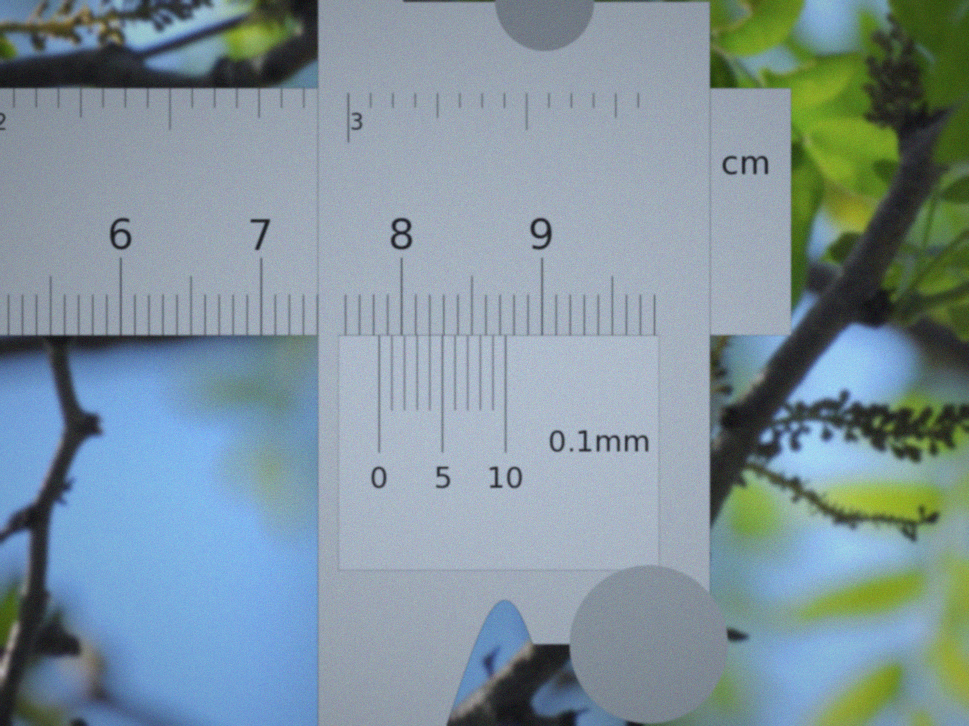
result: 78.4 mm
